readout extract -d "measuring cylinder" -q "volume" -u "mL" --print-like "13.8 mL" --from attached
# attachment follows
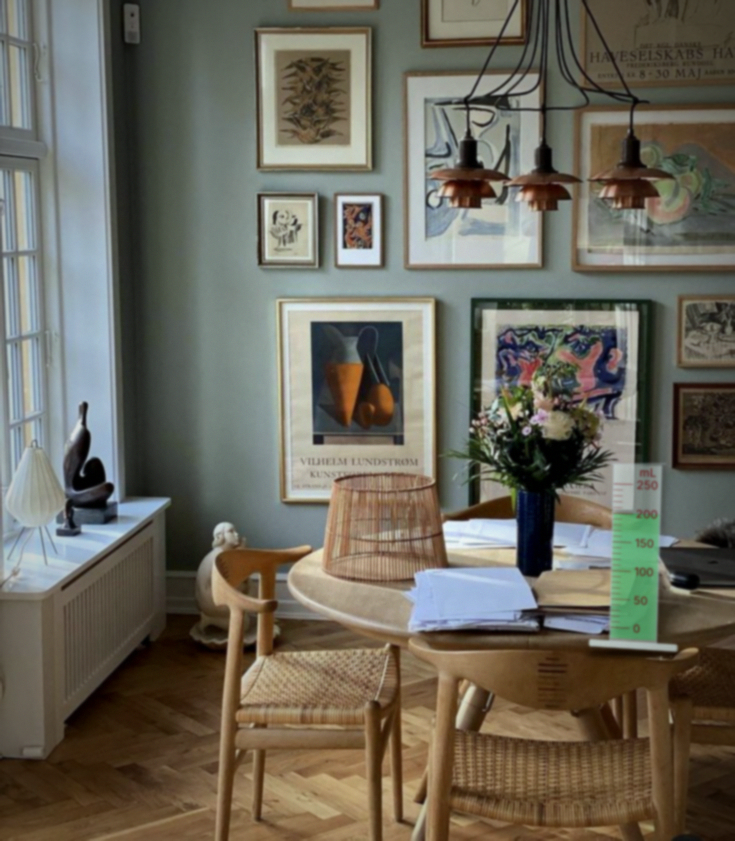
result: 200 mL
